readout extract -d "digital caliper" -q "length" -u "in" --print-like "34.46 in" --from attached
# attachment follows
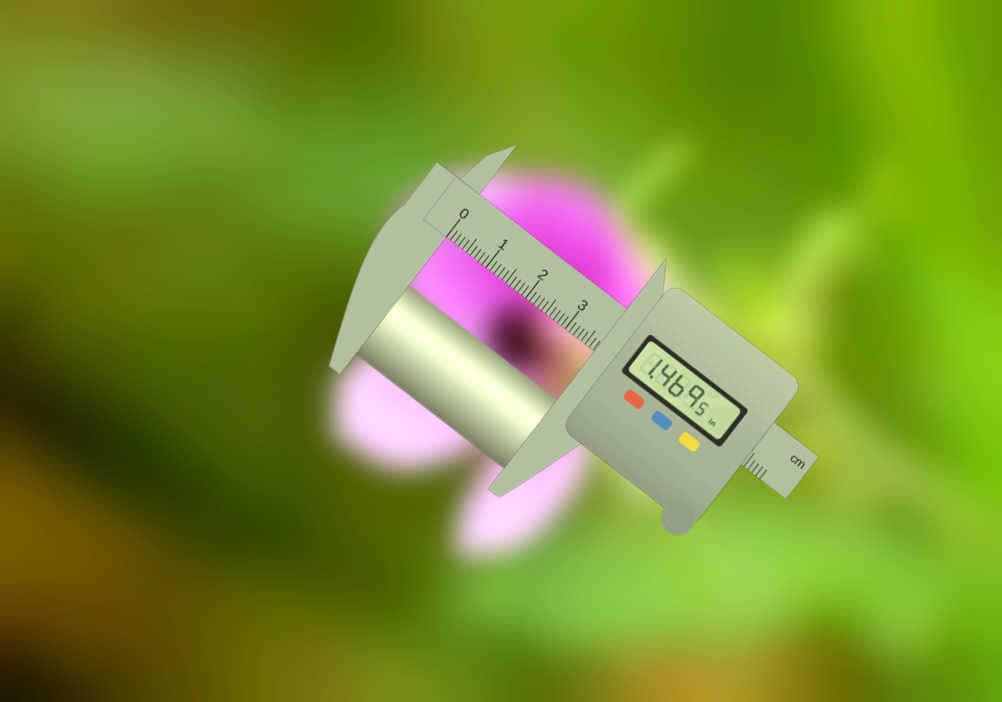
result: 1.4695 in
